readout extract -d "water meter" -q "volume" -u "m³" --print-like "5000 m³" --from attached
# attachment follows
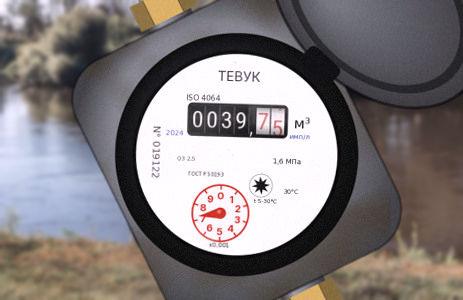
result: 39.747 m³
